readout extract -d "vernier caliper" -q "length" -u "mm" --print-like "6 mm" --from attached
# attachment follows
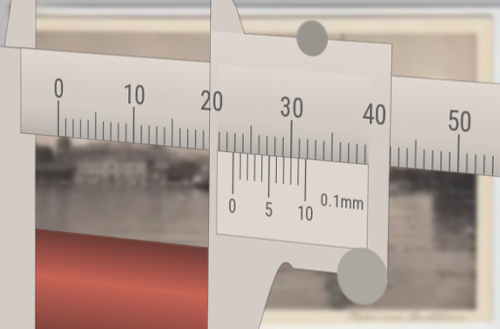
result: 22.8 mm
